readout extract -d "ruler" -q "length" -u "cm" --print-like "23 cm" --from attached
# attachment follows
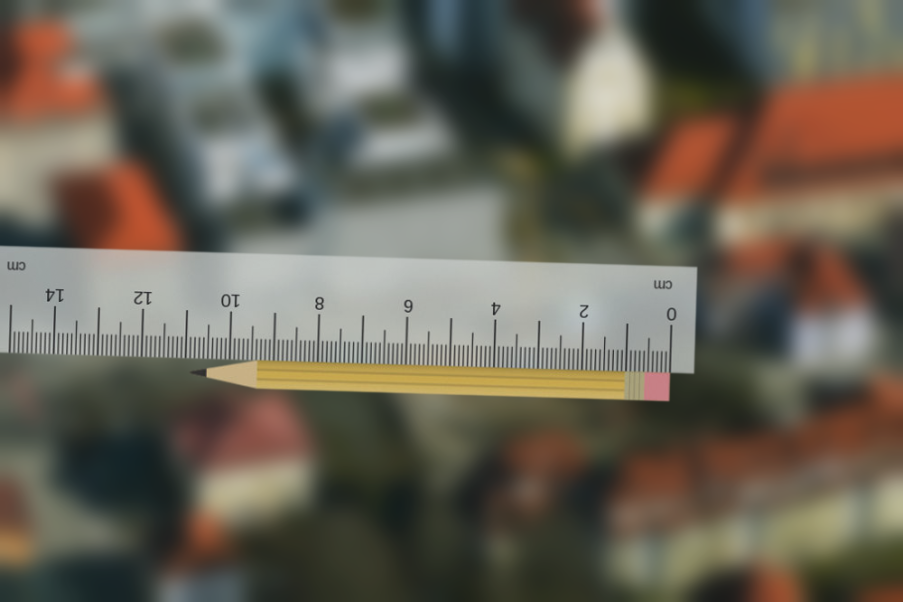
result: 10.9 cm
